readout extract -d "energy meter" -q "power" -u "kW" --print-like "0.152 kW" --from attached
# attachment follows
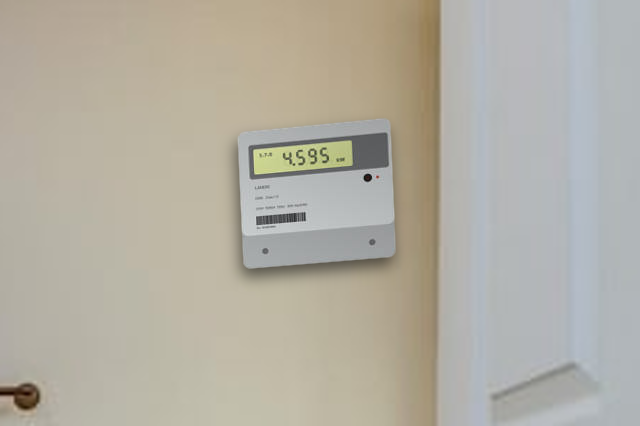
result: 4.595 kW
